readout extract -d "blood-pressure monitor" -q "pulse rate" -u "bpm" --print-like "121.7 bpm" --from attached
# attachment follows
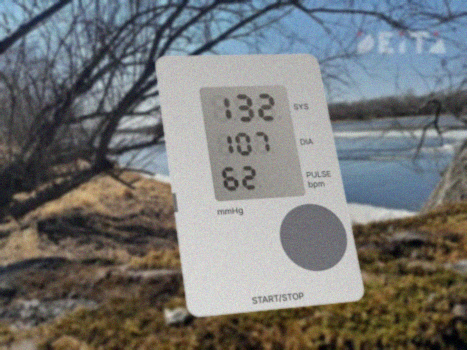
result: 62 bpm
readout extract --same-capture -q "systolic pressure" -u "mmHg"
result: 132 mmHg
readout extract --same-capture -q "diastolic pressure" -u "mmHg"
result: 107 mmHg
